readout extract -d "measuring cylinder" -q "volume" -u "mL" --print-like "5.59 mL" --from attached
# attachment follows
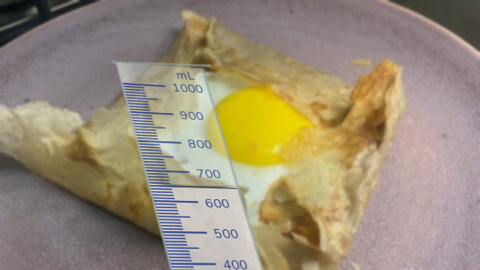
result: 650 mL
